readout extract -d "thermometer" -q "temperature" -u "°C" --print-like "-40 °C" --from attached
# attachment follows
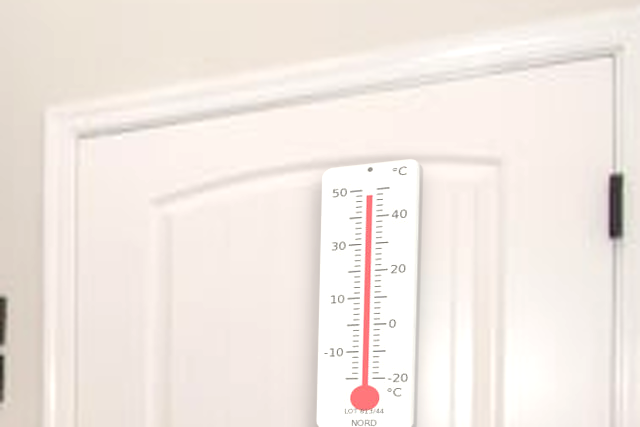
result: 48 °C
